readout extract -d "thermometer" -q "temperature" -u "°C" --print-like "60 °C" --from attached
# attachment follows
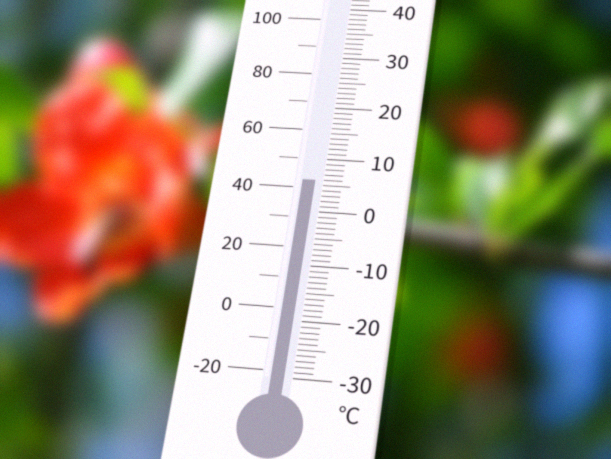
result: 6 °C
